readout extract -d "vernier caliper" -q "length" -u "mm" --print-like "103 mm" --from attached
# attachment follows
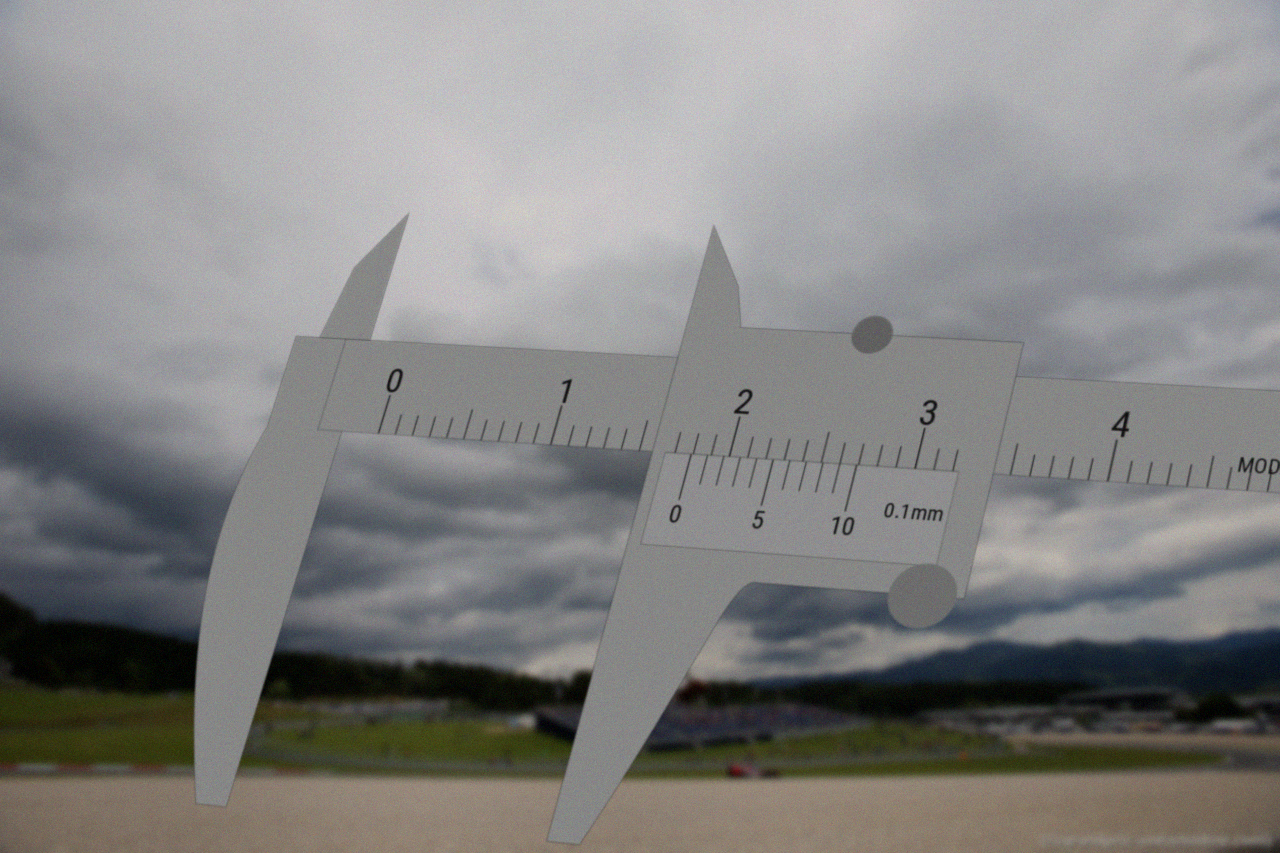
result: 17.9 mm
